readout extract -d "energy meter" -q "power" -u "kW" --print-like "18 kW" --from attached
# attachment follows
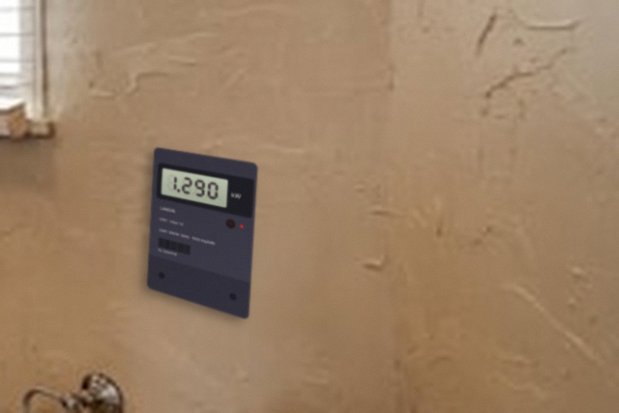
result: 1.290 kW
